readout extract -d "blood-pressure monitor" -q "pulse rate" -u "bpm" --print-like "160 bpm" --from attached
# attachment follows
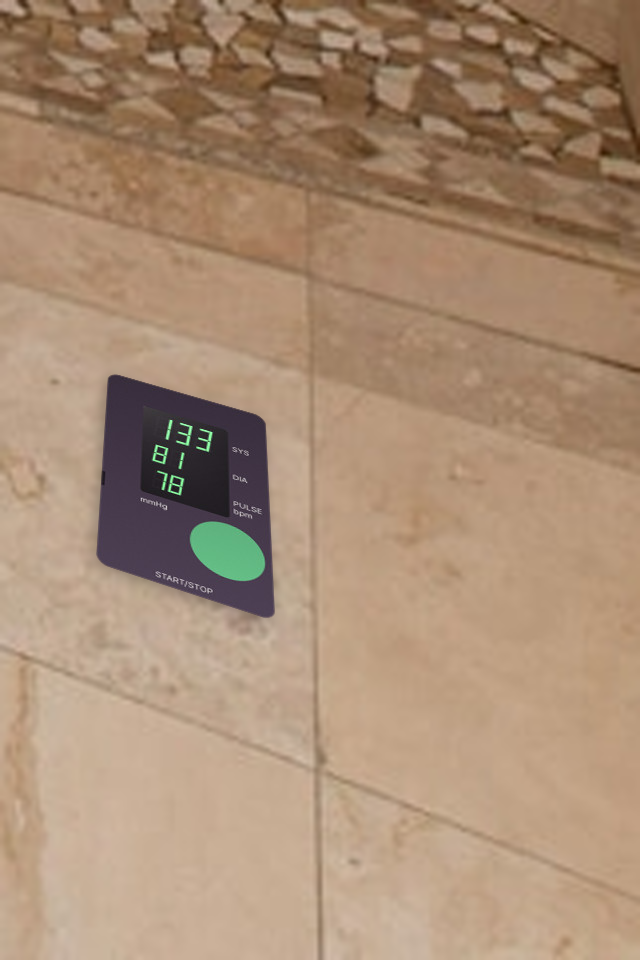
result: 78 bpm
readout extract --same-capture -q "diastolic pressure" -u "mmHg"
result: 81 mmHg
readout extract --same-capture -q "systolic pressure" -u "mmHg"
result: 133 mmHg
